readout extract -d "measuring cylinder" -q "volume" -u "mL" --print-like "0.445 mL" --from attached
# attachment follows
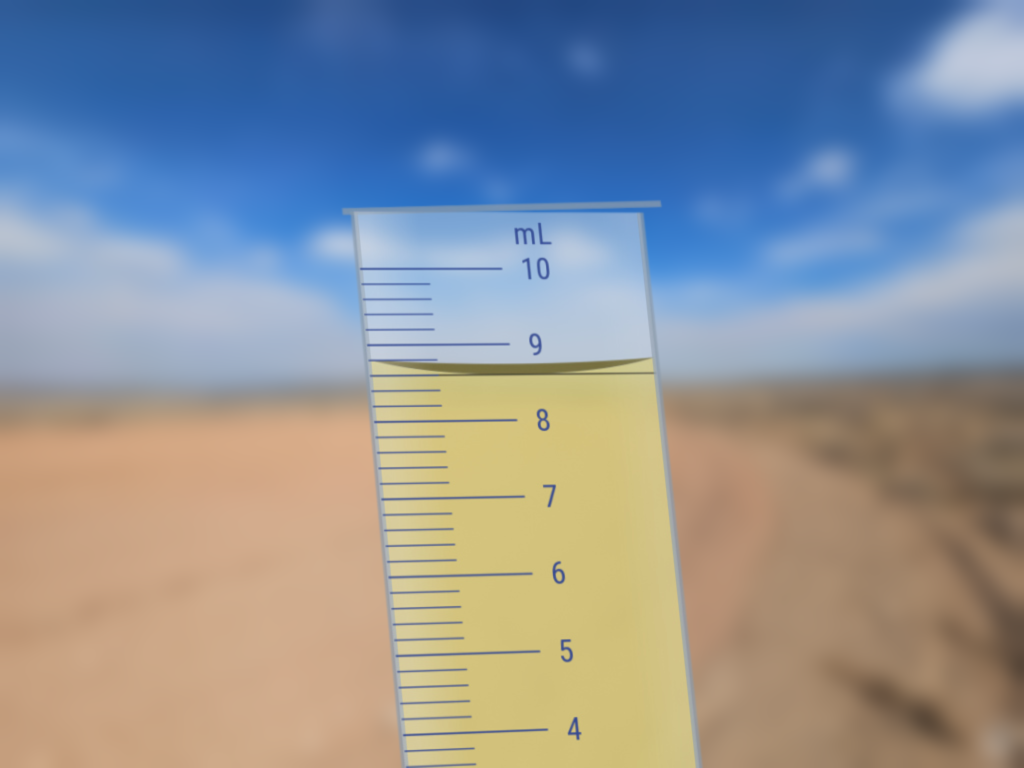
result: 8.6 mL
